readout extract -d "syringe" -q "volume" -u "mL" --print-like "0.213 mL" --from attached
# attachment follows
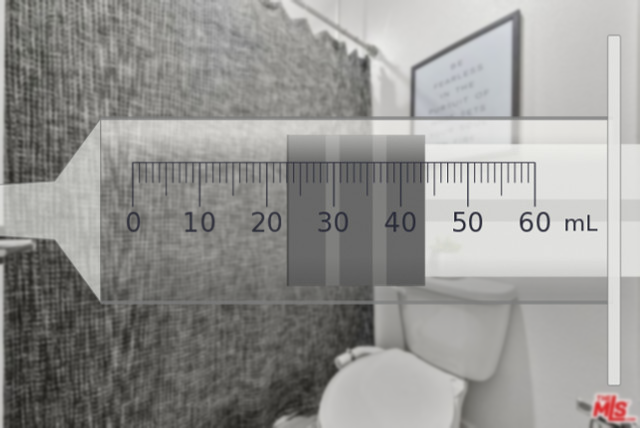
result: 23 mL
